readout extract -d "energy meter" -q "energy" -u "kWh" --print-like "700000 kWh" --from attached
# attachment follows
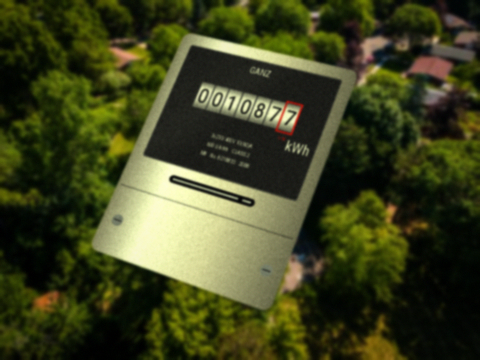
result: 1087.7 kWh
